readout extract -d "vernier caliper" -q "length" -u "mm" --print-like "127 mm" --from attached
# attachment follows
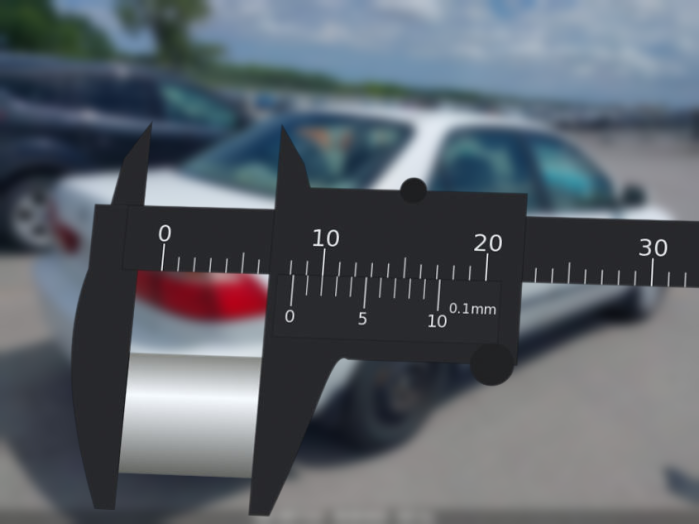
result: 8.2 mm
